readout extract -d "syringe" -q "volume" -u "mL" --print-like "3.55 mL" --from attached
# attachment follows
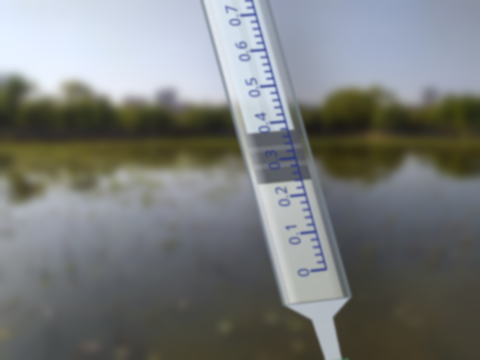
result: 0.24 mL
